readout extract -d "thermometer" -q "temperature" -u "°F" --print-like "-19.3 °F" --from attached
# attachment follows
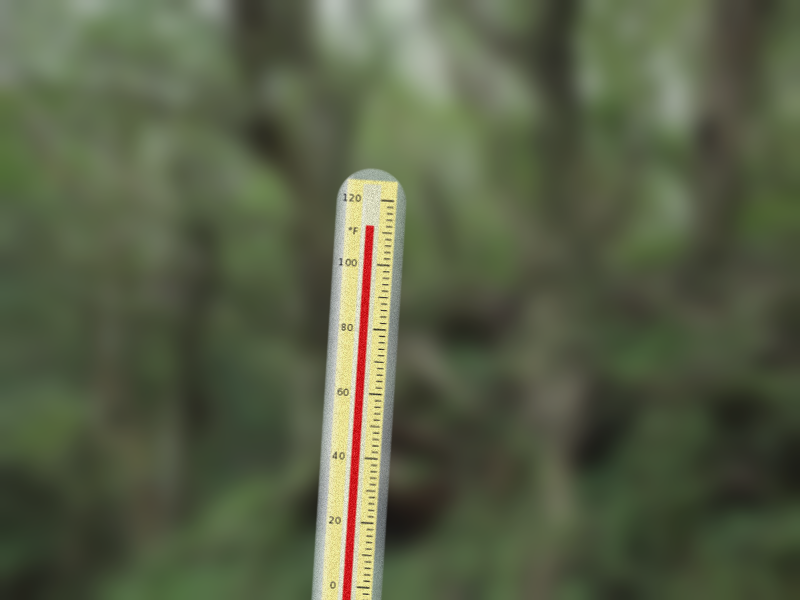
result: 112 °F
